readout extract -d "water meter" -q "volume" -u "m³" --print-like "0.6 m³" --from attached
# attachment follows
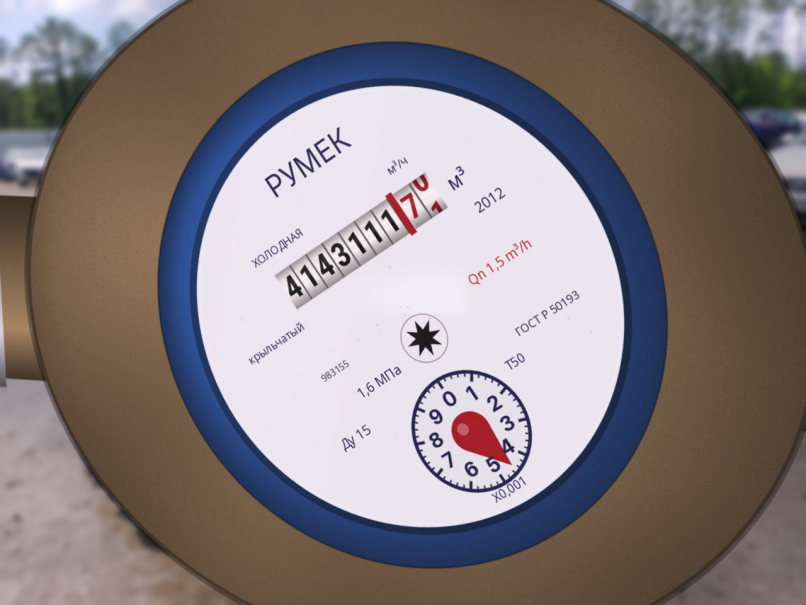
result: 4143111.704 m³
